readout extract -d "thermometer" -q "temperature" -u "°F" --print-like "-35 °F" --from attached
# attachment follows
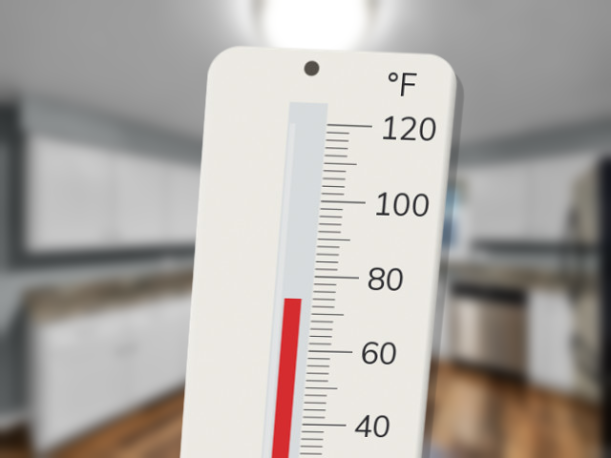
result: 74 °F
